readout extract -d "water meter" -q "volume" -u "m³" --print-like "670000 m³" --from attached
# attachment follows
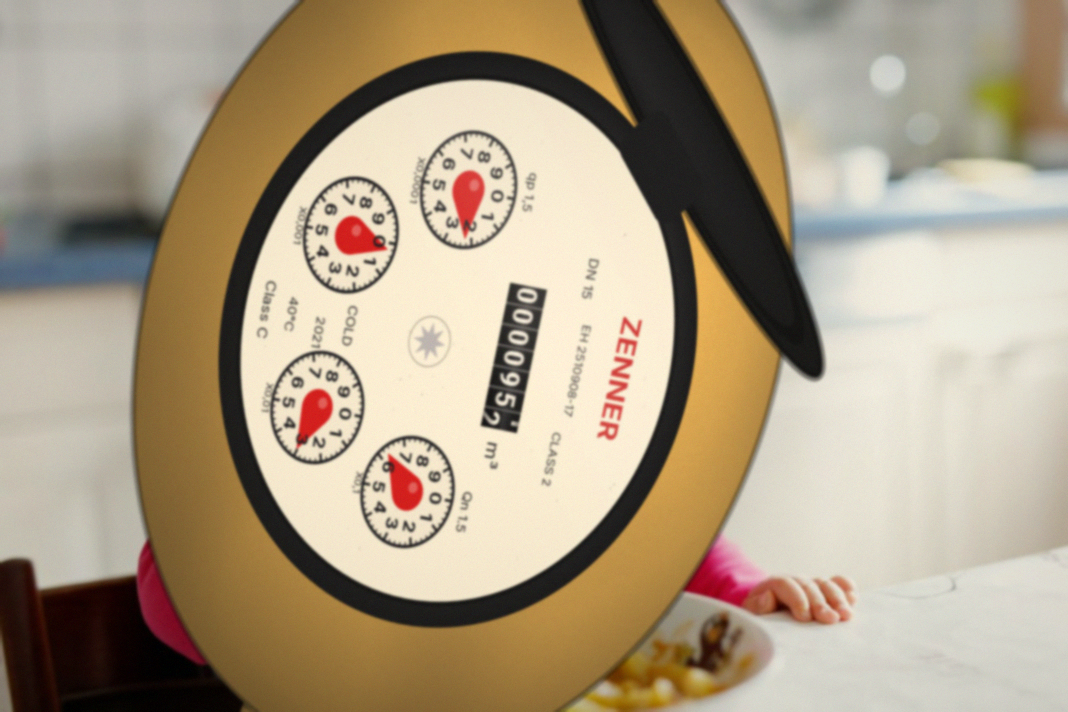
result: 951.6302 m³
